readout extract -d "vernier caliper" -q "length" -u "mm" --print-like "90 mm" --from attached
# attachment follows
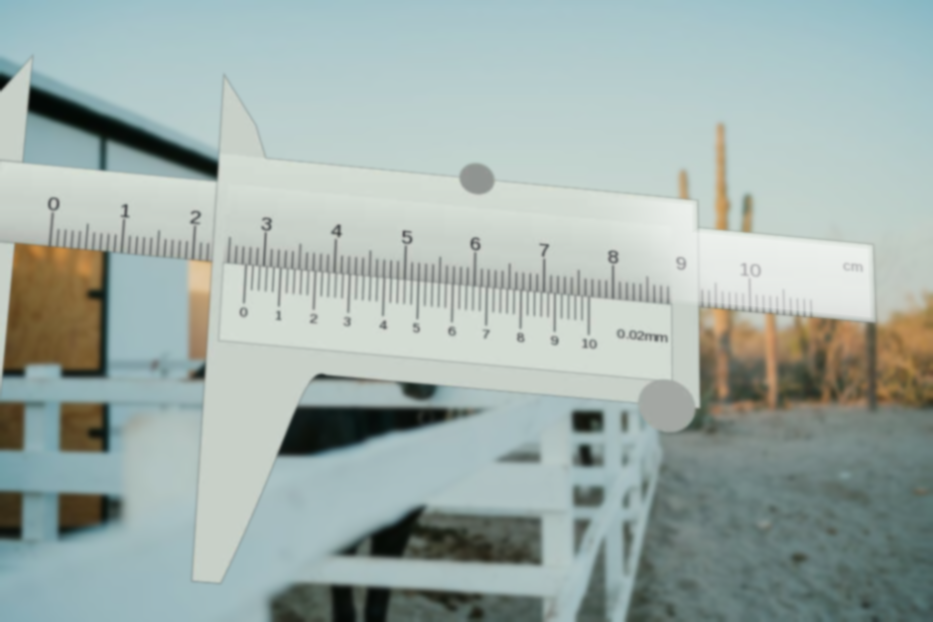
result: 27.5 mm
